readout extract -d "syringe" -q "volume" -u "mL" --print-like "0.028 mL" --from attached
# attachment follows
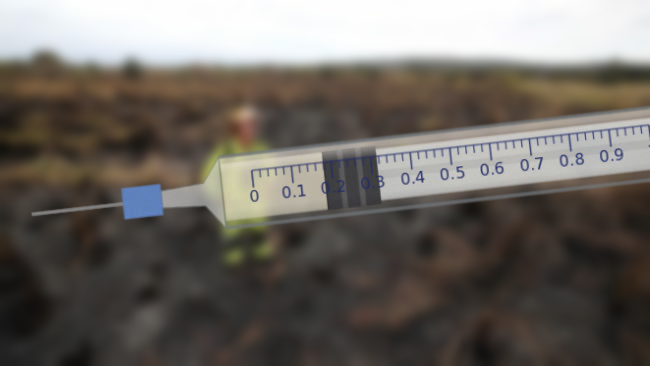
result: 0.18 mL
